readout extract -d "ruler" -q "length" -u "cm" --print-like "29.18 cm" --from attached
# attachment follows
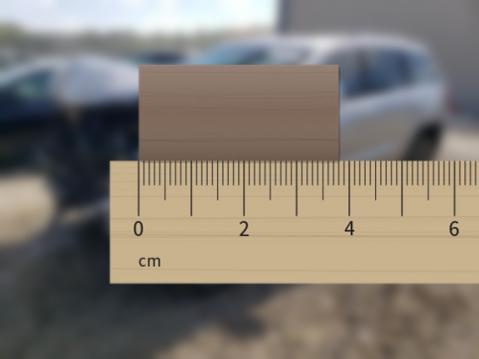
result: 3.8 cm
